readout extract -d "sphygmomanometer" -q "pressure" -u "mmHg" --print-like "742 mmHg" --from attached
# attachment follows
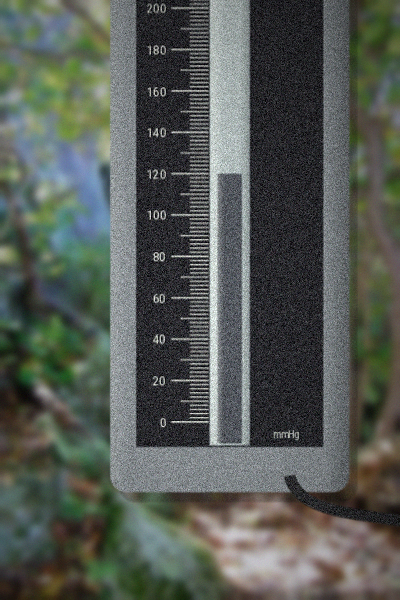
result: 120 mmHg
